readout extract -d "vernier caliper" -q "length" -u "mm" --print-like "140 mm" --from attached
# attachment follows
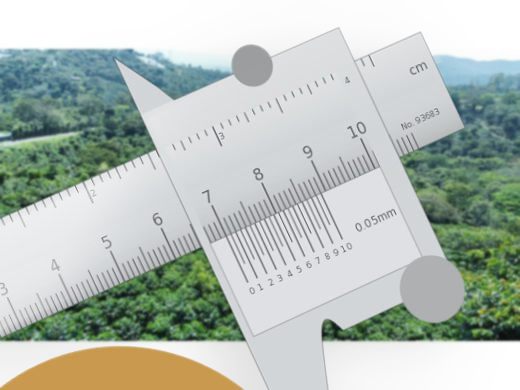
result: 70.0 mm
